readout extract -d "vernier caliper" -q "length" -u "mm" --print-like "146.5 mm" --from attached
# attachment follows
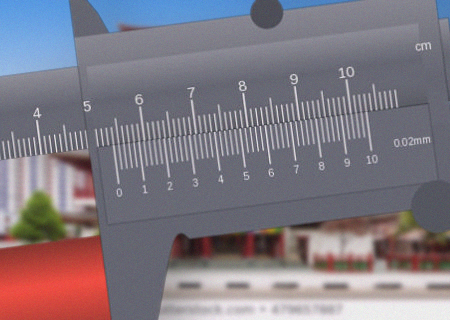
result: 54.0 mm
